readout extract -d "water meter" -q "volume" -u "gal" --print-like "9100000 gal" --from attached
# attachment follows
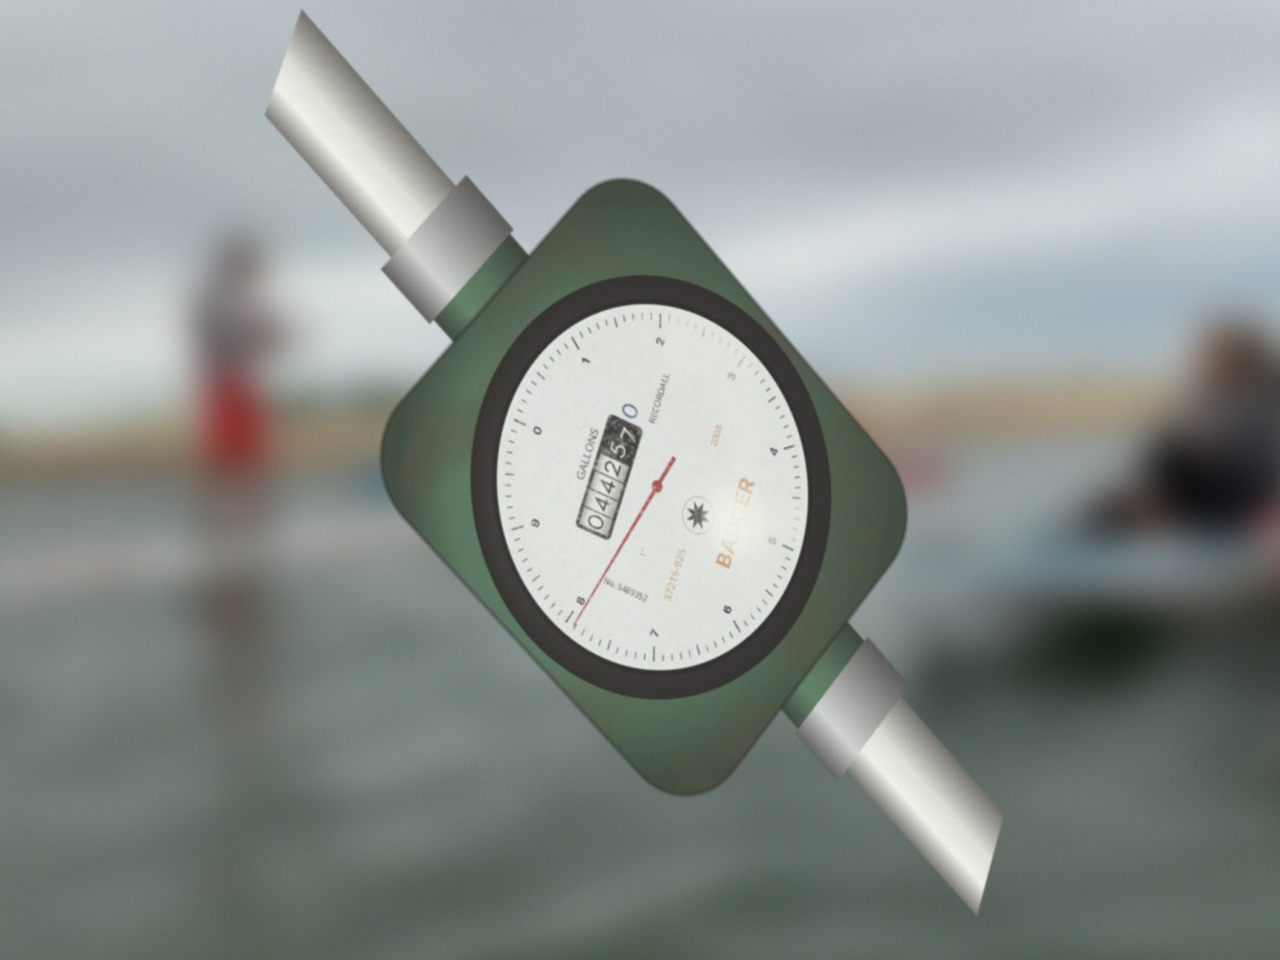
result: 442567.9 gal
